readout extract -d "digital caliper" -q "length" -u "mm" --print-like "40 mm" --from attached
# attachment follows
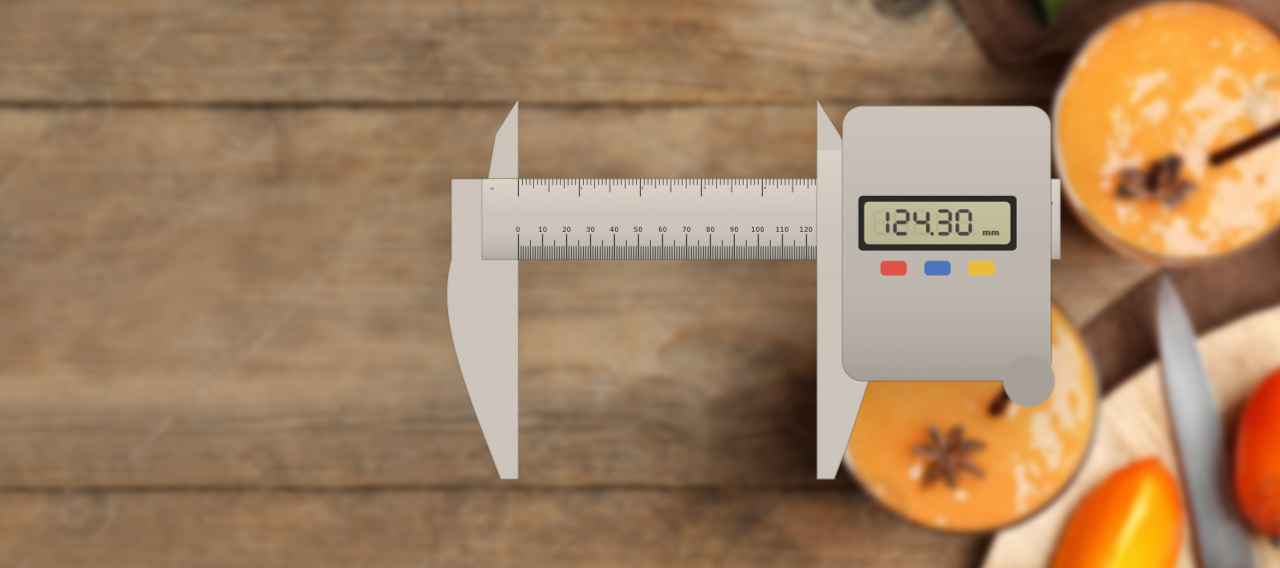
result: 124.30 mm
